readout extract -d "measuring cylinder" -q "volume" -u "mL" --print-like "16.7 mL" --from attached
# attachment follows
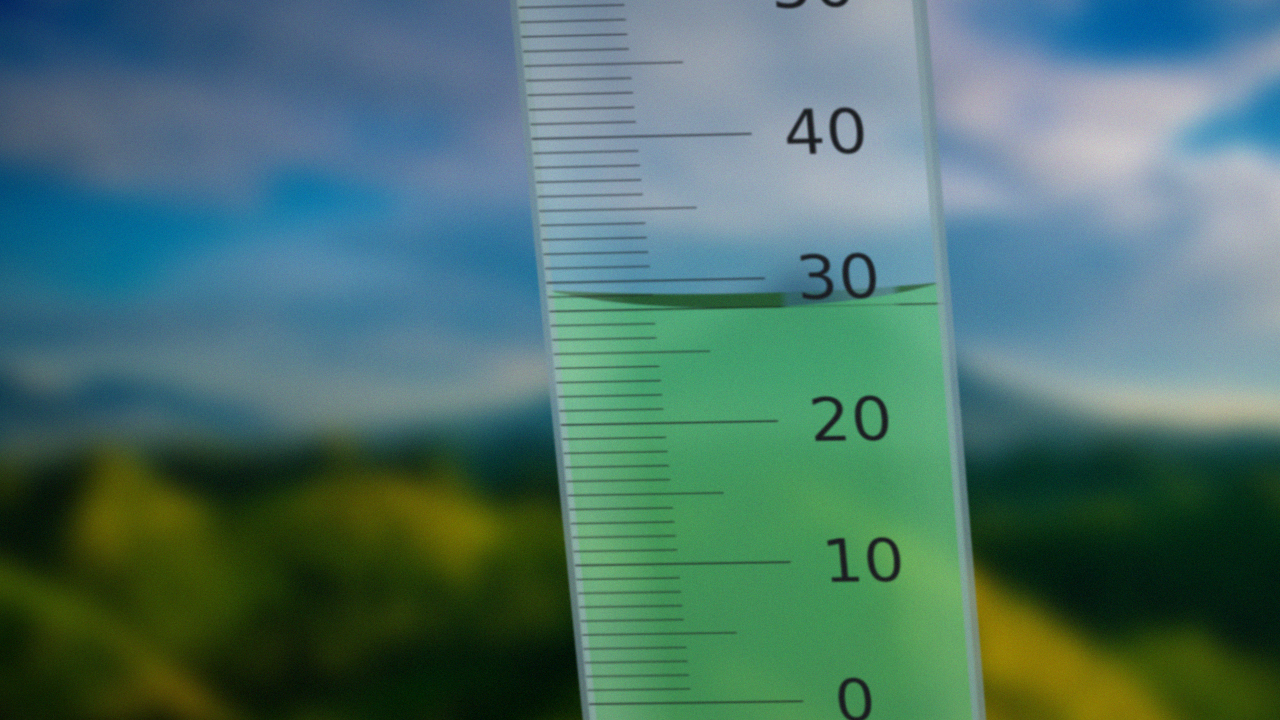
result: 28 mL
